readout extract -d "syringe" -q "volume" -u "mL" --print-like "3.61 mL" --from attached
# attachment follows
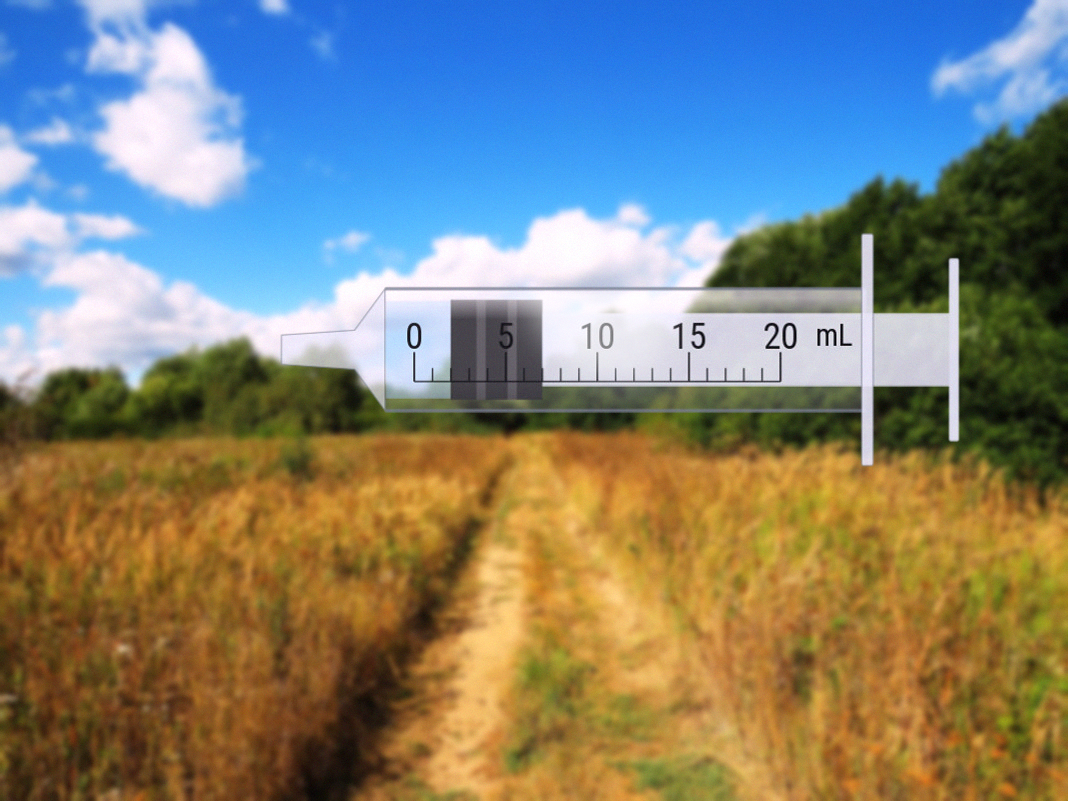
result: 2 mL
